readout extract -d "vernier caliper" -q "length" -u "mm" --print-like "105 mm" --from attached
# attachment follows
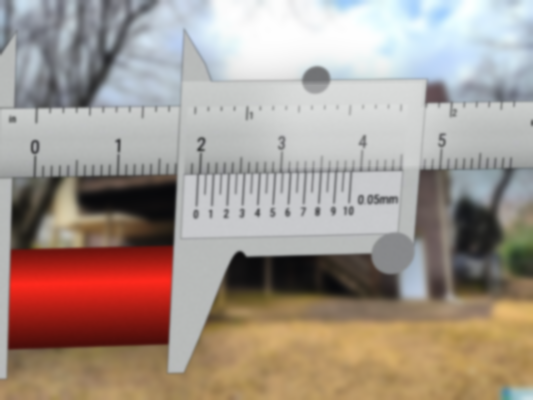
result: 19.8 mm
